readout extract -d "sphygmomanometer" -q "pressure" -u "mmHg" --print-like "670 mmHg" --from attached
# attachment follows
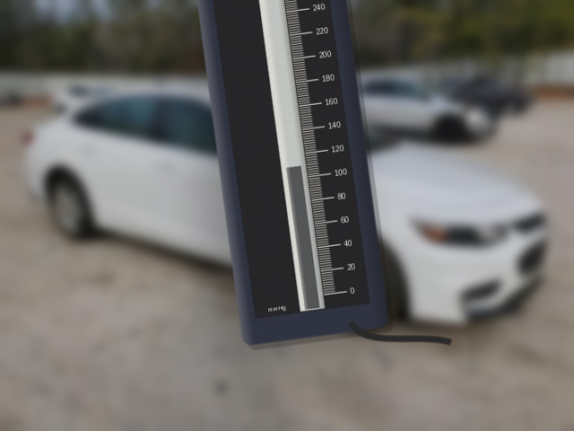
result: 110 mmHg
